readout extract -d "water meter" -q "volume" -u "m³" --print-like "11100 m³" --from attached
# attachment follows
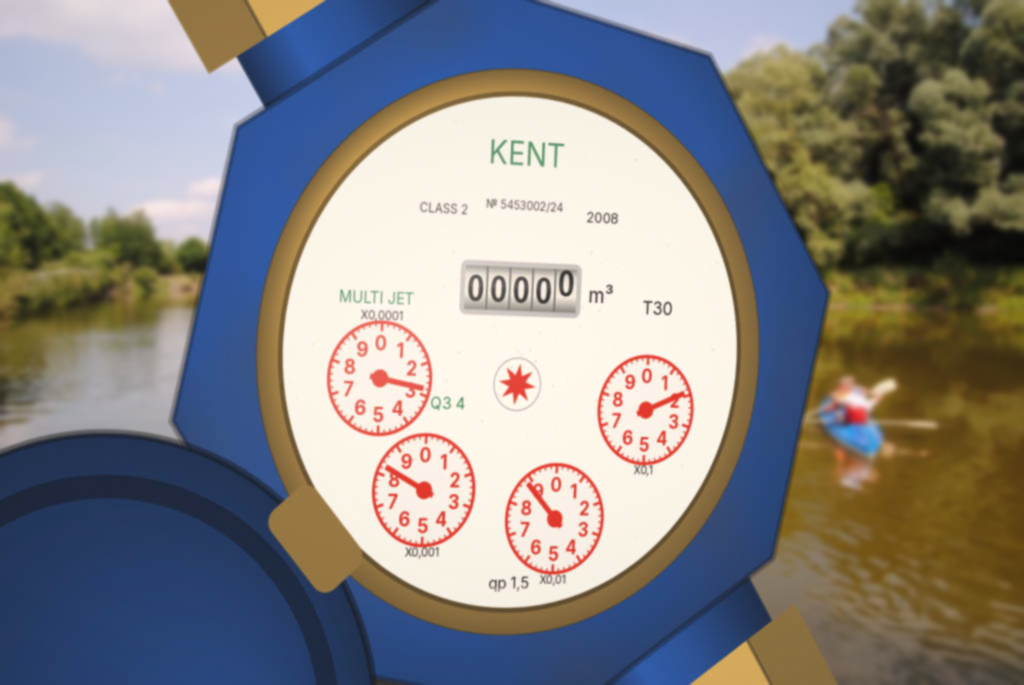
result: 0.1882 m³
